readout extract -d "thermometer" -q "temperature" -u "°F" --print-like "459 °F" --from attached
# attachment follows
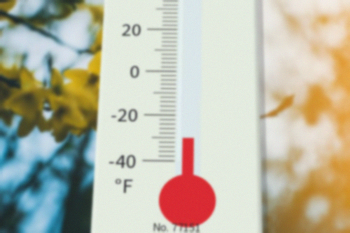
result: -30 °F
